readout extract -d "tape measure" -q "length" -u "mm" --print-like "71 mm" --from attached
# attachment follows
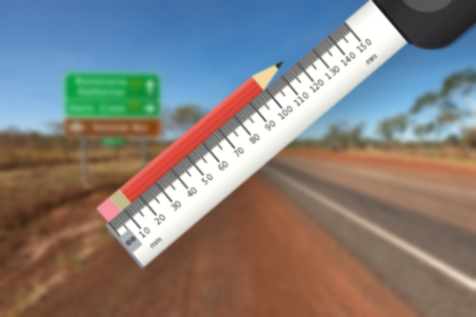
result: 115 mm
